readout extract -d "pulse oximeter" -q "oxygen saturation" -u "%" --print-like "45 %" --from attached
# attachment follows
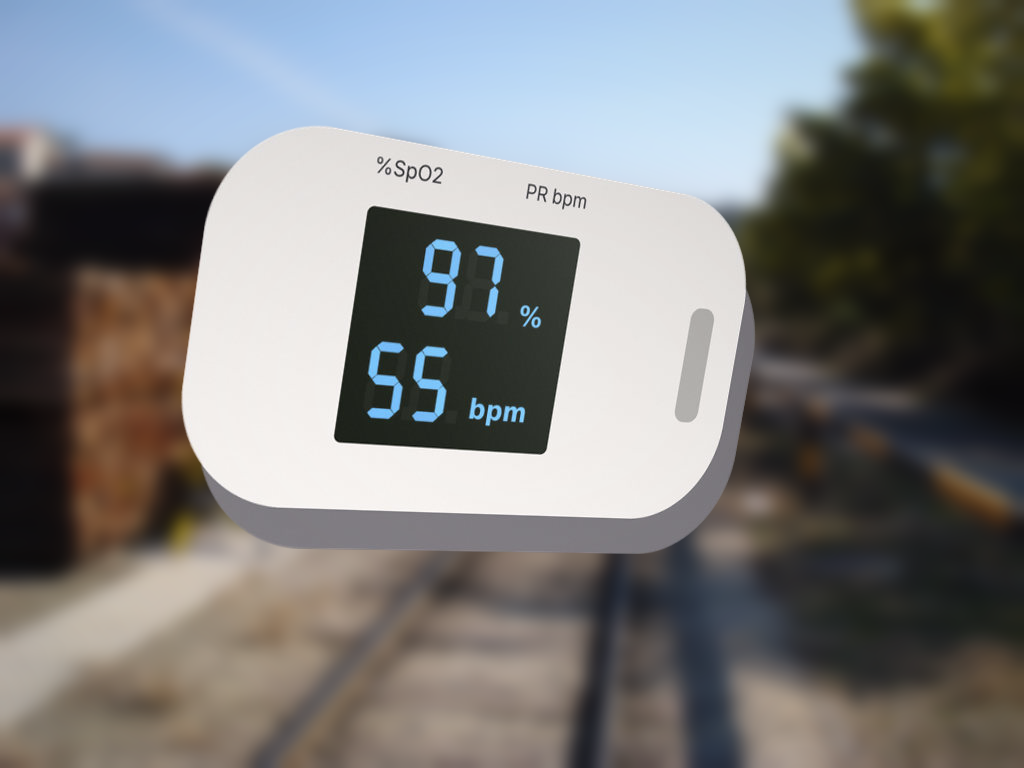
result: 97 %
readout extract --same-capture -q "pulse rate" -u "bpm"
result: 55 bpm
